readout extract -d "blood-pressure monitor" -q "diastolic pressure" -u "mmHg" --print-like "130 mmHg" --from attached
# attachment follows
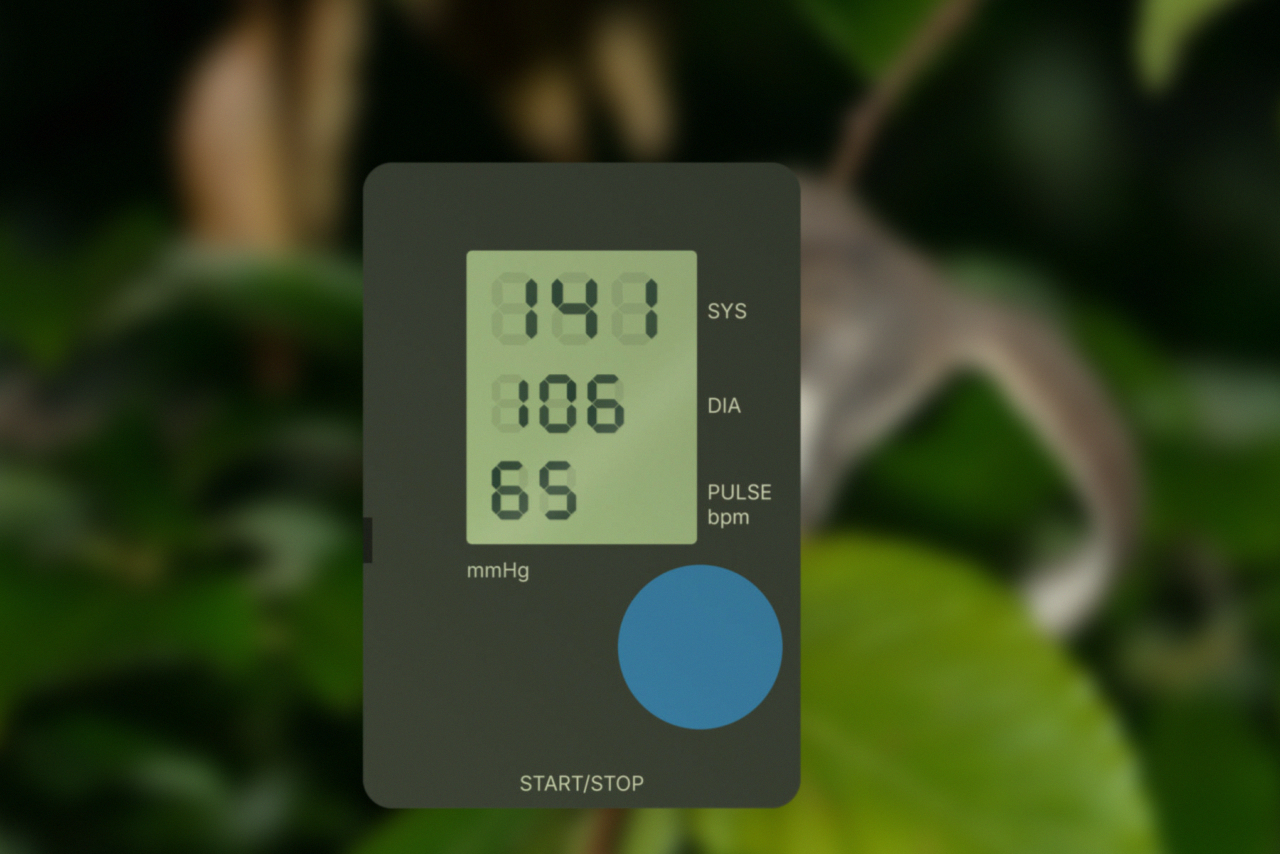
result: 106 mmHg
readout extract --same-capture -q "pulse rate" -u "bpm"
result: 65 bpm
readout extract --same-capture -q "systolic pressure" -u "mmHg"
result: 141 mmHg
